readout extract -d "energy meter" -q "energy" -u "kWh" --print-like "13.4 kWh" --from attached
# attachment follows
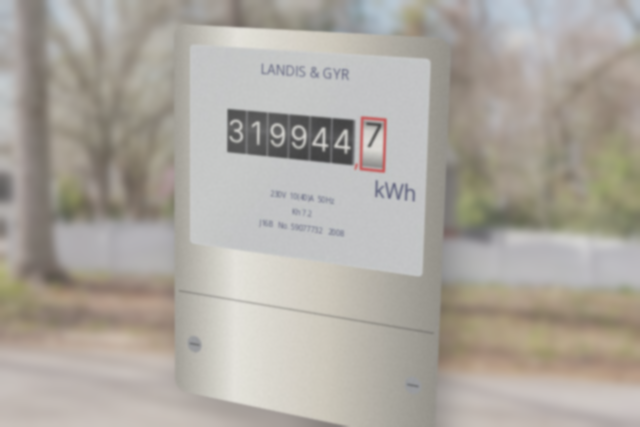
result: 319944.7 kWh
